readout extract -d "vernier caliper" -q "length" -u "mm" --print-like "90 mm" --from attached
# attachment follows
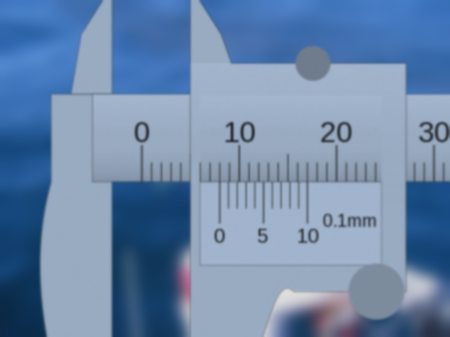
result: 8.0 mm
